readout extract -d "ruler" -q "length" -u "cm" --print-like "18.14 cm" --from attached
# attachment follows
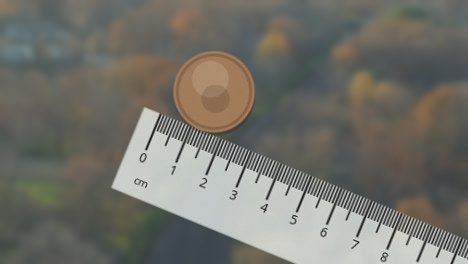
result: 2.5 cm
